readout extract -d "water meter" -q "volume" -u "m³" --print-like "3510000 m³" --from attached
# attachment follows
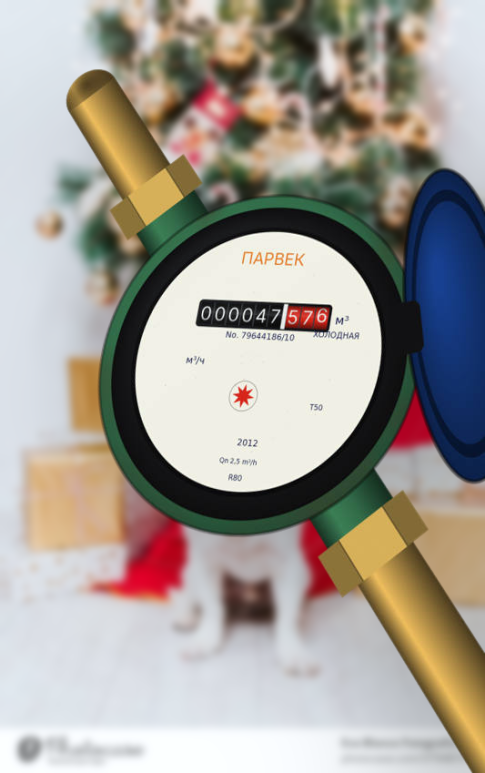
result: 47.576 m³
